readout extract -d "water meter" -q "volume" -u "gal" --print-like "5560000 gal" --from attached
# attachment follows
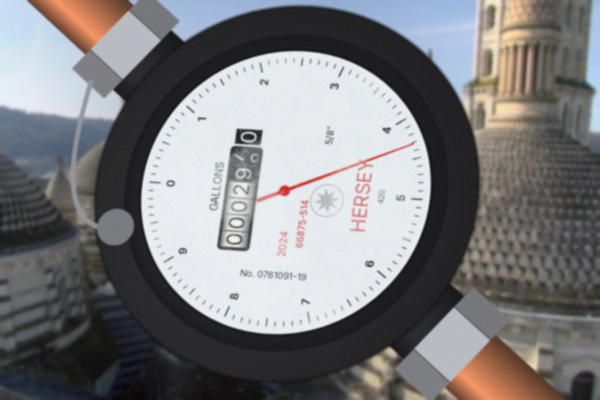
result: 2974.3 gal
